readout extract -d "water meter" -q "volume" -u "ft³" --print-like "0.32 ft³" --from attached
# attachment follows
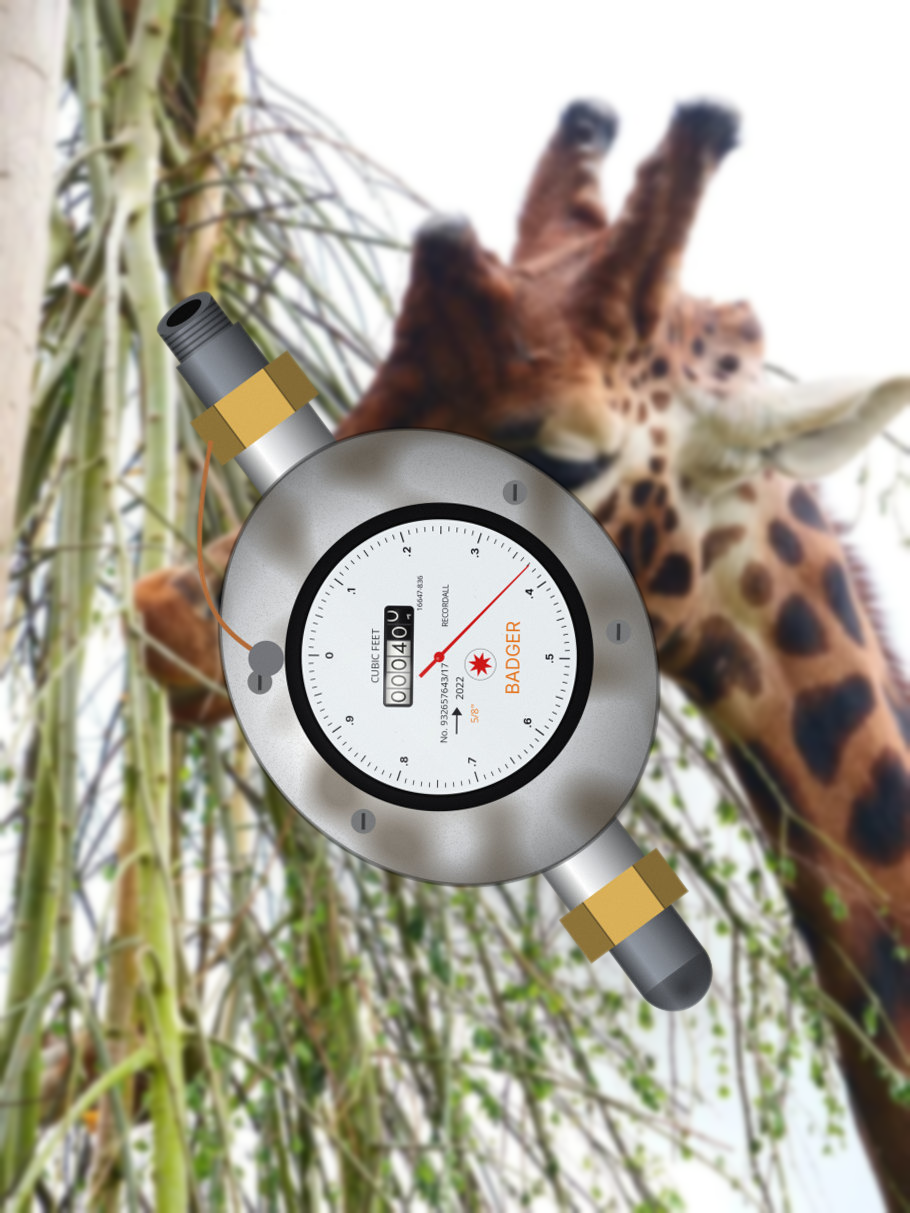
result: 400.37 ft³
